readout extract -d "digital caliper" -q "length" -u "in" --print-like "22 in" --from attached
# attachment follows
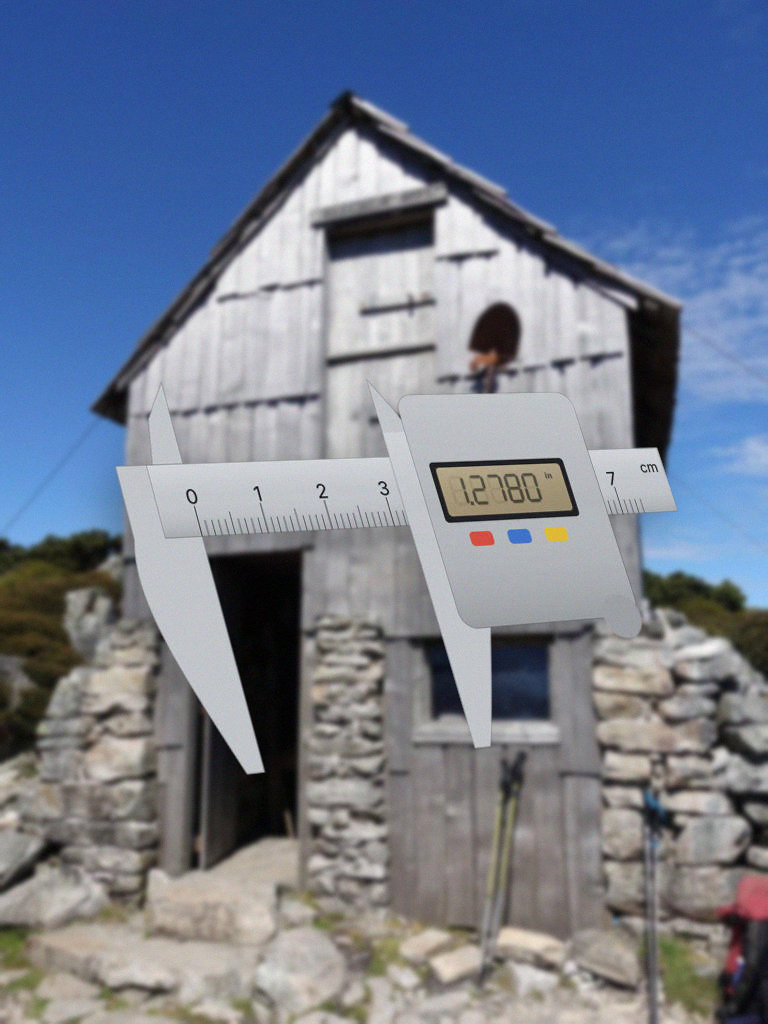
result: 1.2780 in
